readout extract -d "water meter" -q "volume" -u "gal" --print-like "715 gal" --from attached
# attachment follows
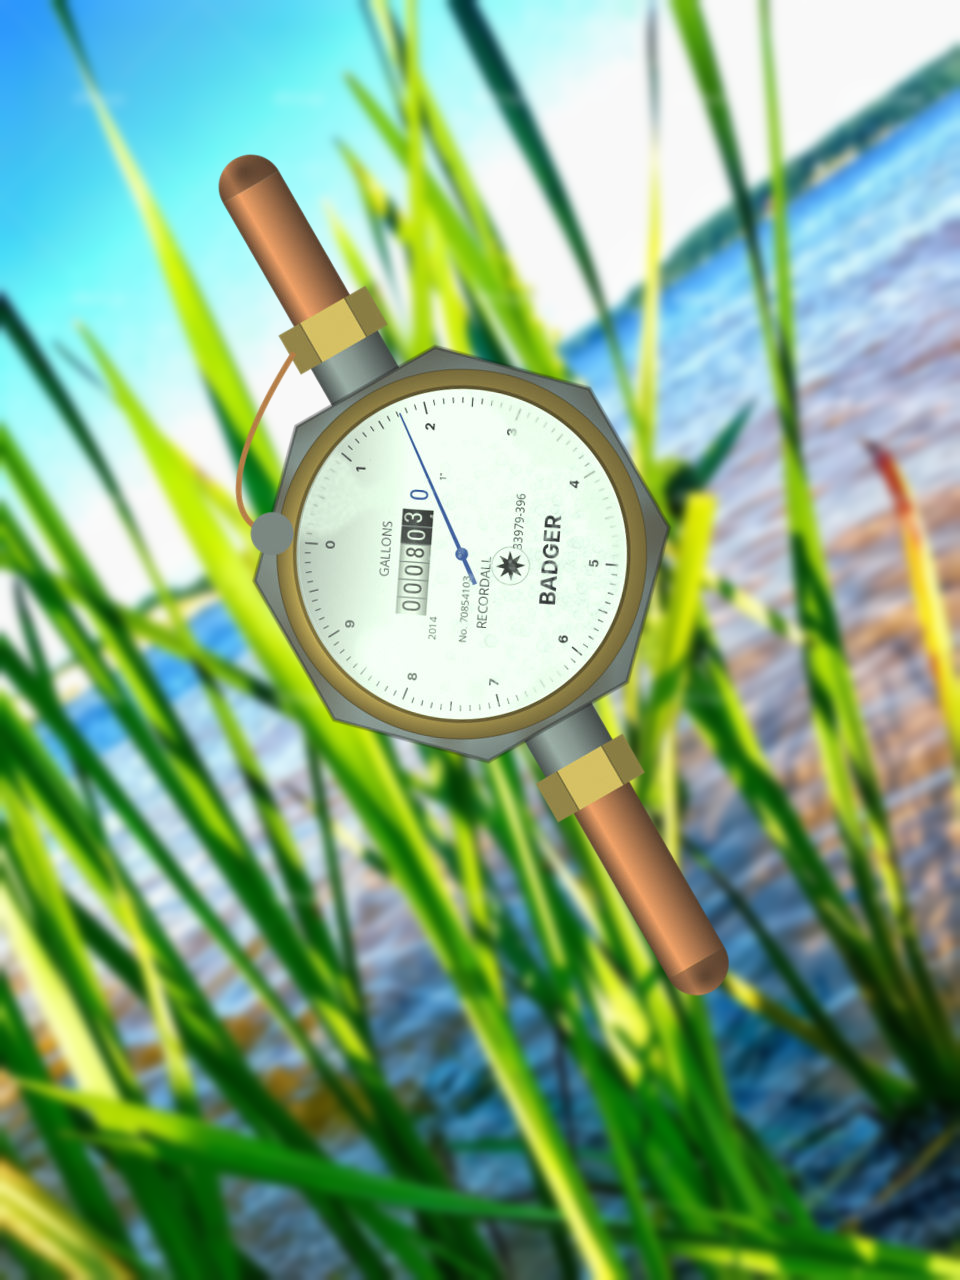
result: 8031.7 gal
